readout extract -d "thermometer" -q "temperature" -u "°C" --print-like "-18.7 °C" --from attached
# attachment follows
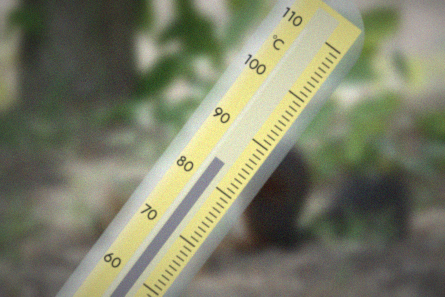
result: 84 °C
